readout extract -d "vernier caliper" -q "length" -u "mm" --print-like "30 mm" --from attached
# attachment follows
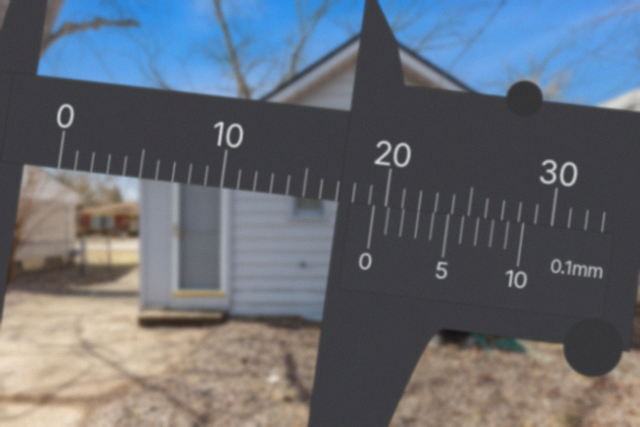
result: 19.3 mm
